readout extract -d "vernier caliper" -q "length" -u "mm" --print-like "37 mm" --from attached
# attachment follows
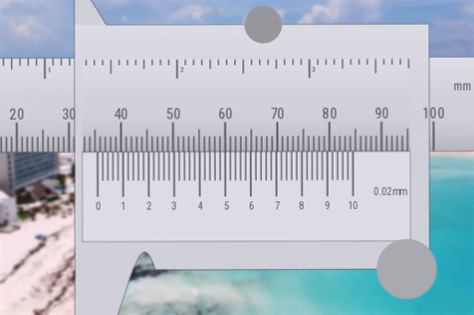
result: 35.5 mm
